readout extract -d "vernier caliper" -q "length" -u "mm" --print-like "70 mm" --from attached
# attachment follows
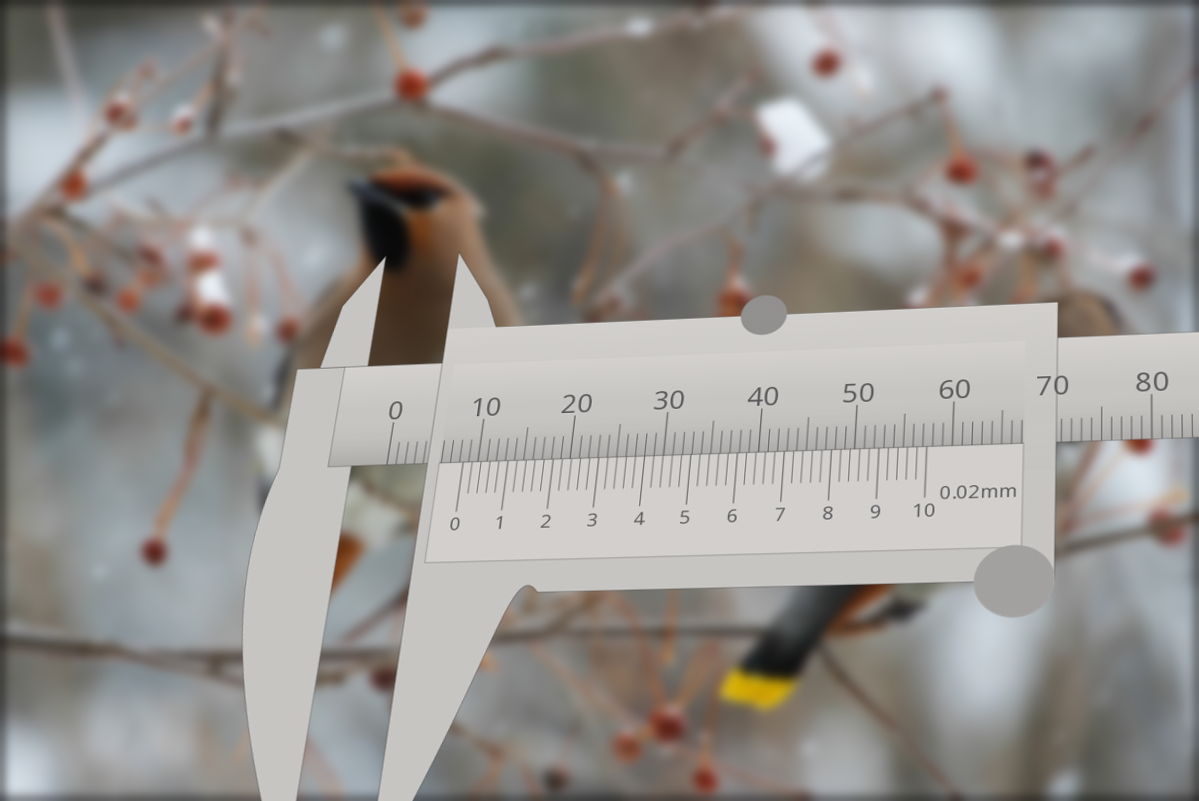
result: 8.4 mm
